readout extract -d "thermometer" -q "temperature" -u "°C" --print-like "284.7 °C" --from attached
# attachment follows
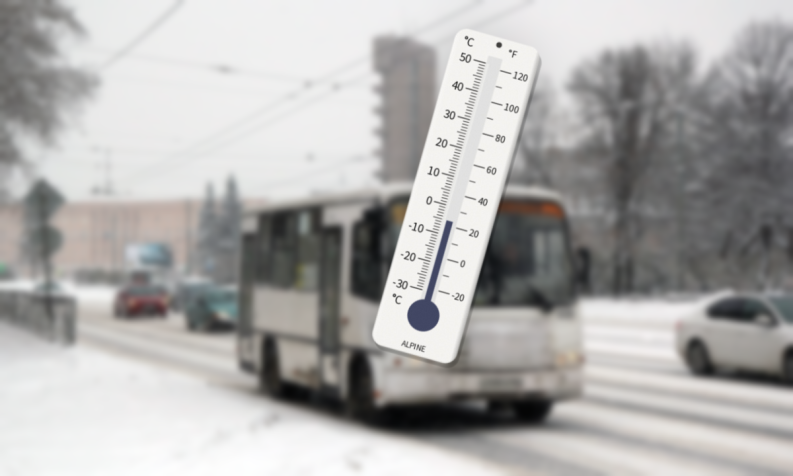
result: -5 °C
